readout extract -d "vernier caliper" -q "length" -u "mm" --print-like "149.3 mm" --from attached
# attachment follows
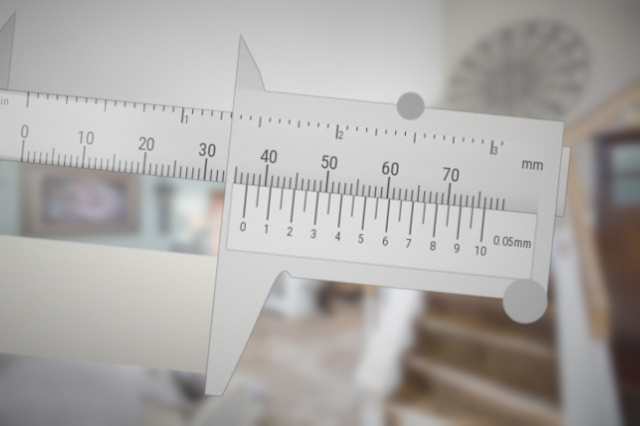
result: 37.0 mm
